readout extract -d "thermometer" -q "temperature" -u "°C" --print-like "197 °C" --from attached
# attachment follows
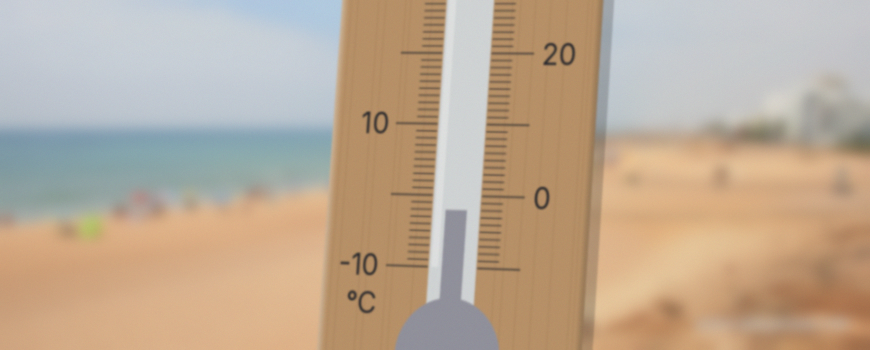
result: -2 °C
